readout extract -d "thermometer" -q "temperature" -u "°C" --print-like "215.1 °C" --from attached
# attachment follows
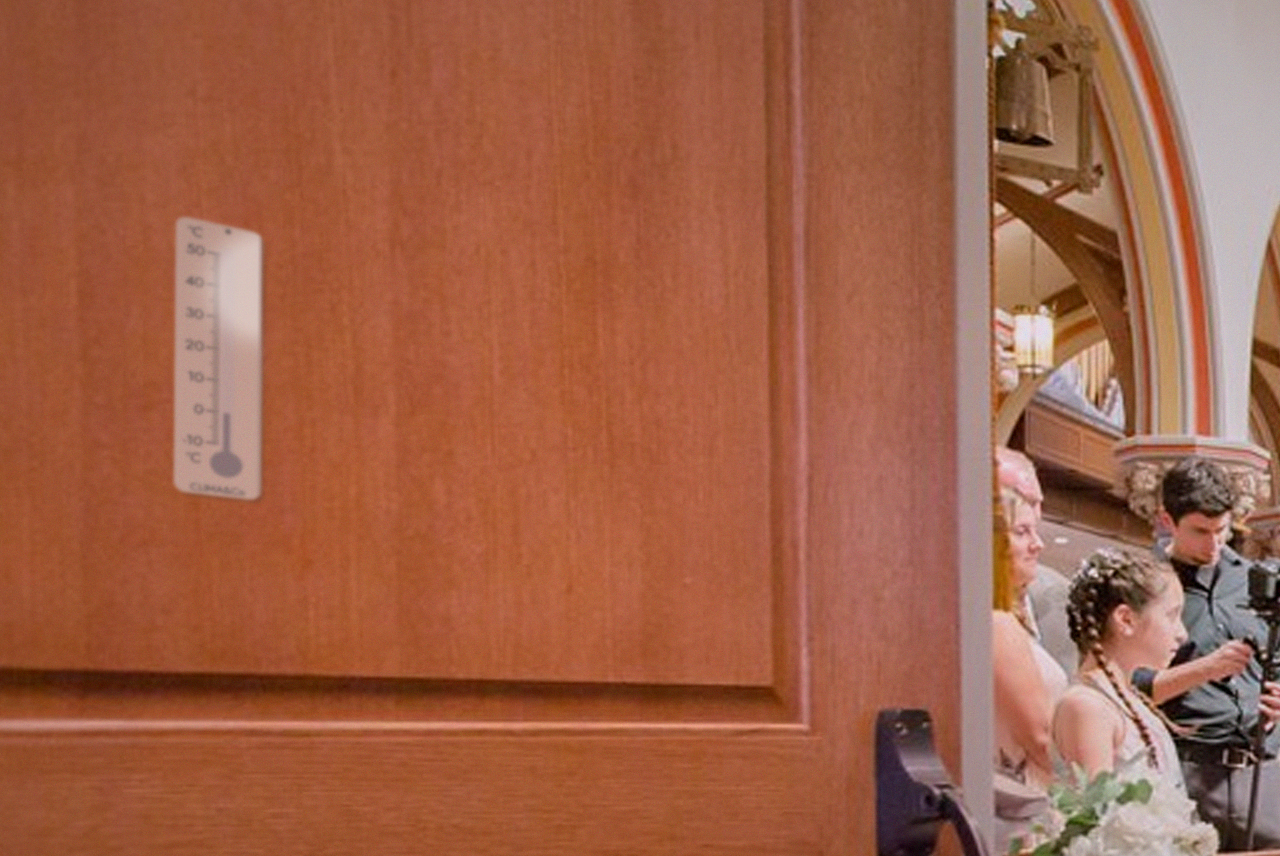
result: 0 °C
